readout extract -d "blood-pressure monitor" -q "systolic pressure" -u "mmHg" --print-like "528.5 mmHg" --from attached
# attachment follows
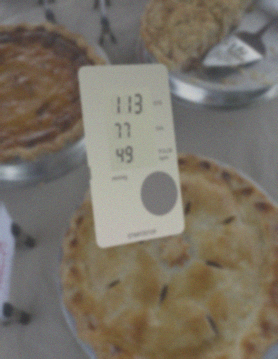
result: 113 mmHg
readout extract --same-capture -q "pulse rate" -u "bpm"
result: 49 bpm
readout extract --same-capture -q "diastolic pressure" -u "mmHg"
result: 77 mmHg
